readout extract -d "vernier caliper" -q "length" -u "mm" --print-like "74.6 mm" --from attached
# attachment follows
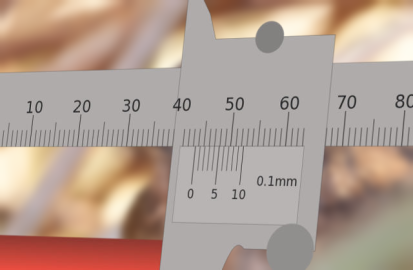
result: 43.4 mm
